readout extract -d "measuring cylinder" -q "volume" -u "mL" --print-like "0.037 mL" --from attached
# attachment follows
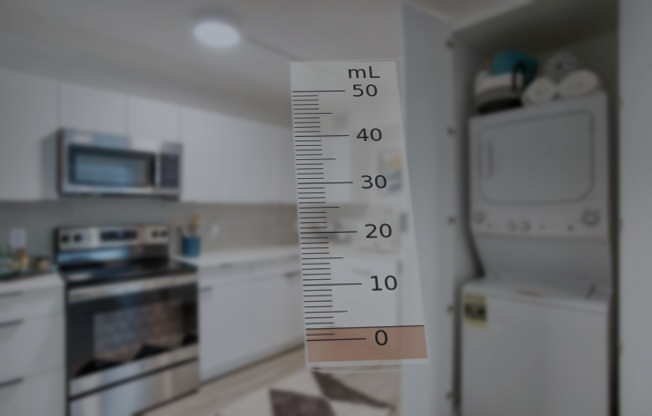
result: 2 mL
